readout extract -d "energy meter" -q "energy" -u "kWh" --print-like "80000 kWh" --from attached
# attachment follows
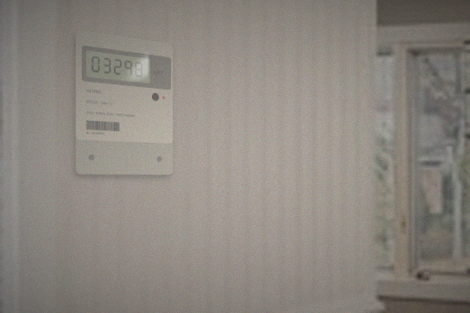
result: 3298 kWh
